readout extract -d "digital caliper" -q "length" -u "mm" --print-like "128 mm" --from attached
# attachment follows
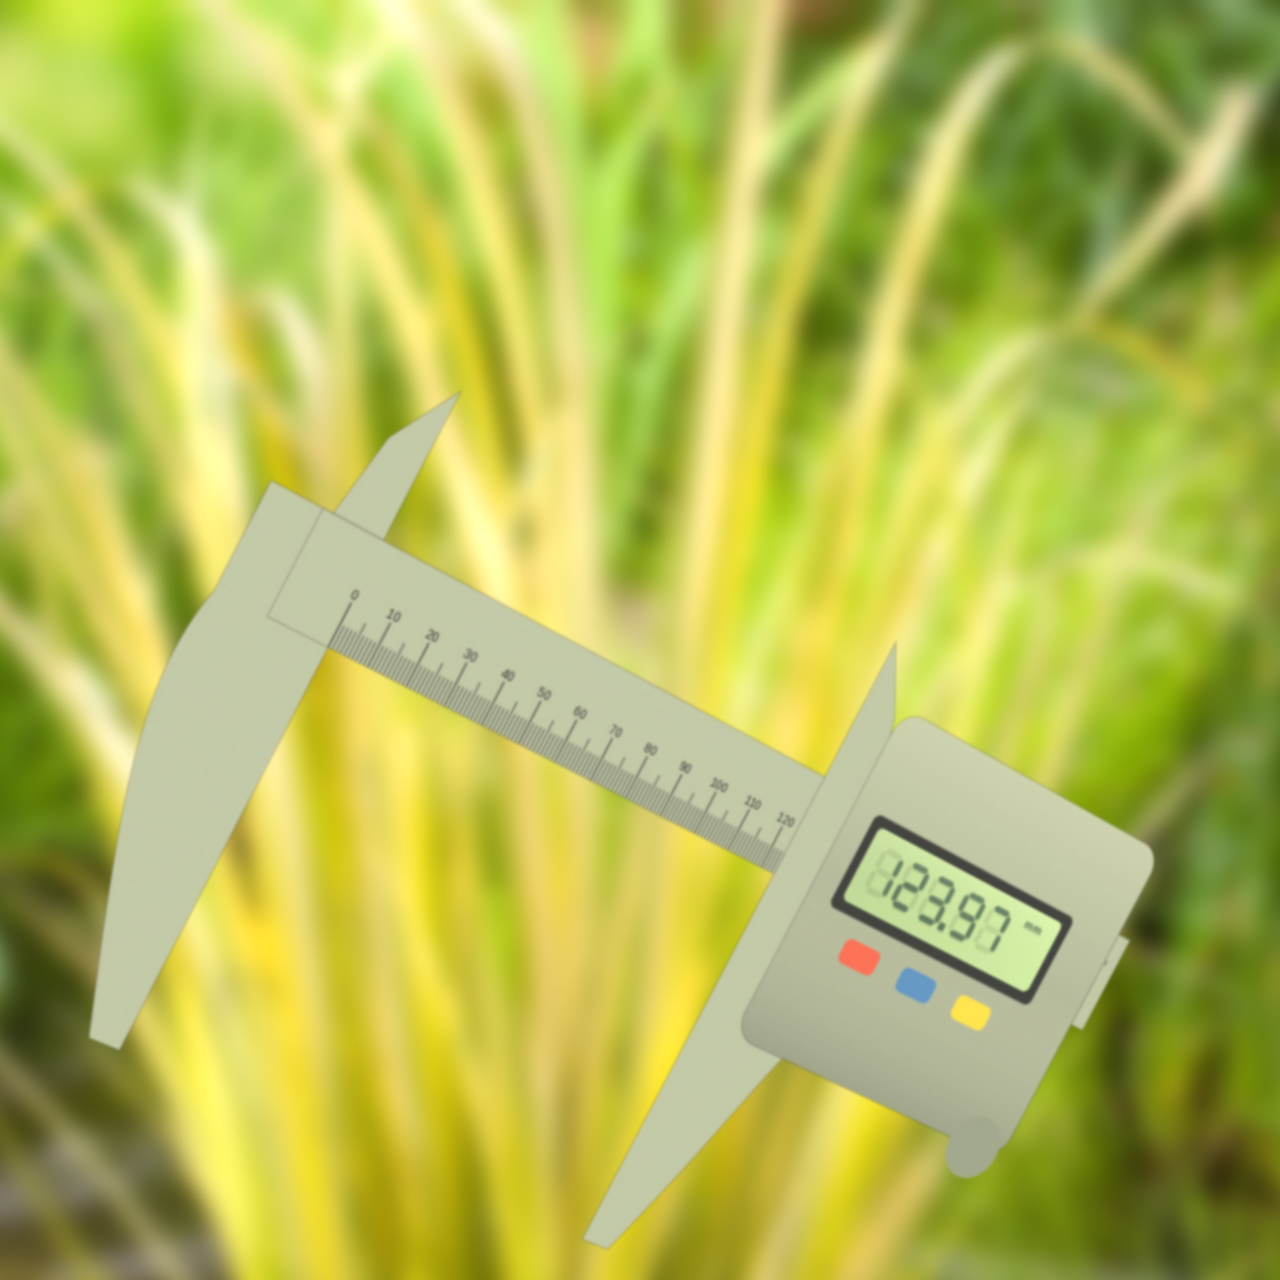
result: 123.97 mm
